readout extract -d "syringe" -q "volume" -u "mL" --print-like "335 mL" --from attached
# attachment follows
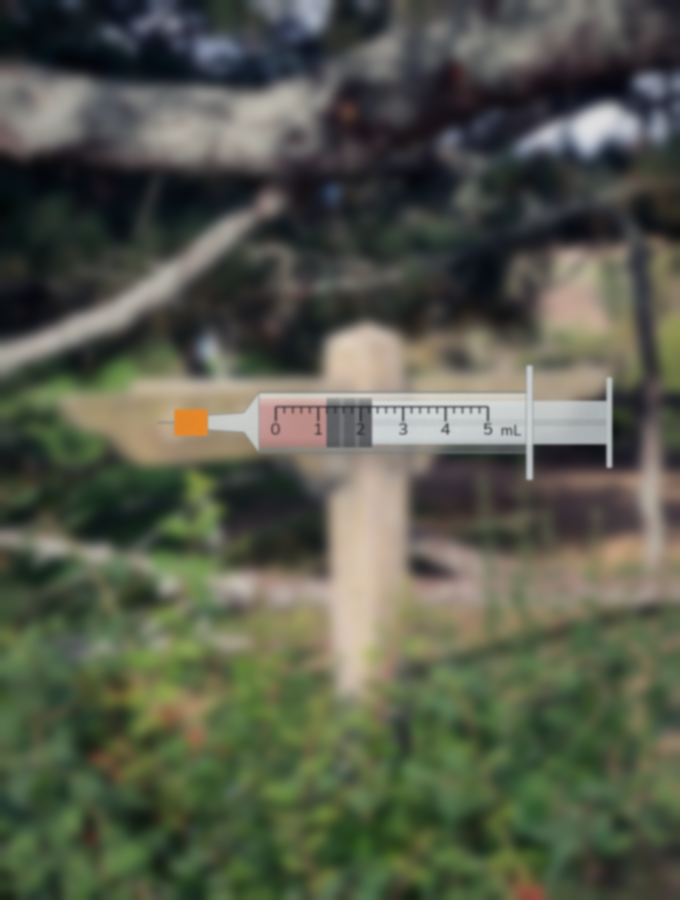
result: 1.2 mL
